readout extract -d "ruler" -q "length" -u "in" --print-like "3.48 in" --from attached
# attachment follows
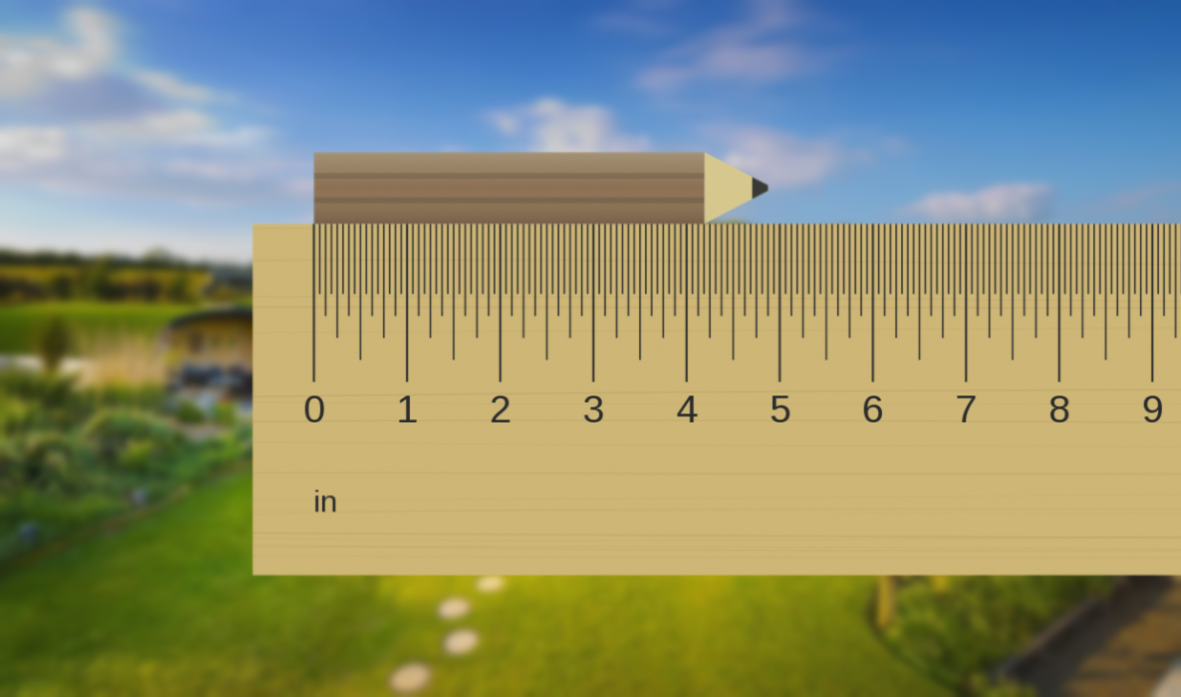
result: 4.875 in
